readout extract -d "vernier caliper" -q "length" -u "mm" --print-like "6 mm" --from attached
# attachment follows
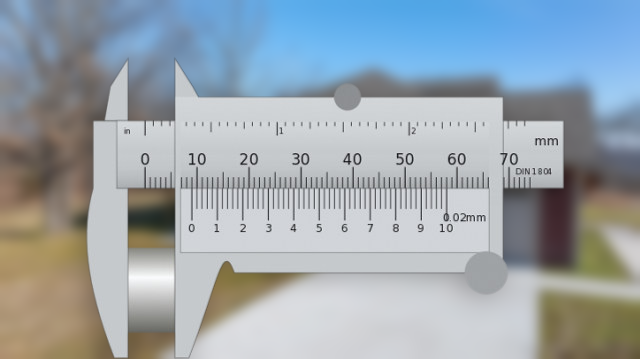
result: 9.0 mm
